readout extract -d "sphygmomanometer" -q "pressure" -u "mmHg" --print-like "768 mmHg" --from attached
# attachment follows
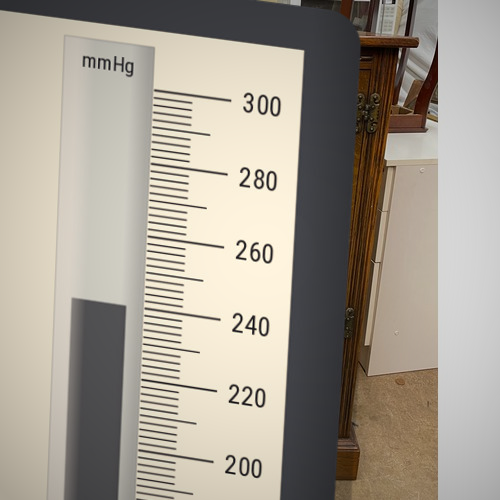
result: 240 mmHg
